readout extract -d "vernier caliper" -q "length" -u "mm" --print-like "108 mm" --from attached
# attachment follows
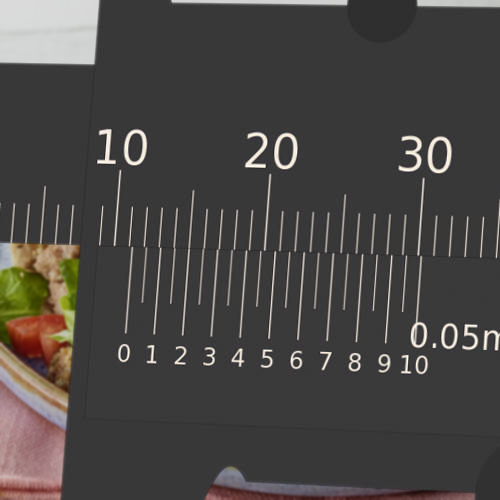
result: 11.2 mm
